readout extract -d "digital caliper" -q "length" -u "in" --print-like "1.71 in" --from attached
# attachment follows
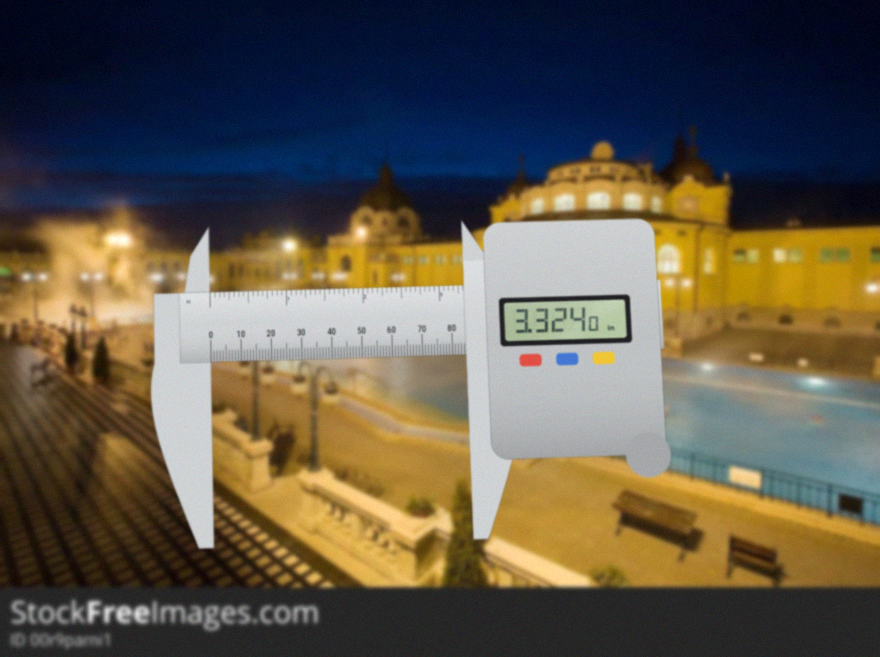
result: 3.3240 in
